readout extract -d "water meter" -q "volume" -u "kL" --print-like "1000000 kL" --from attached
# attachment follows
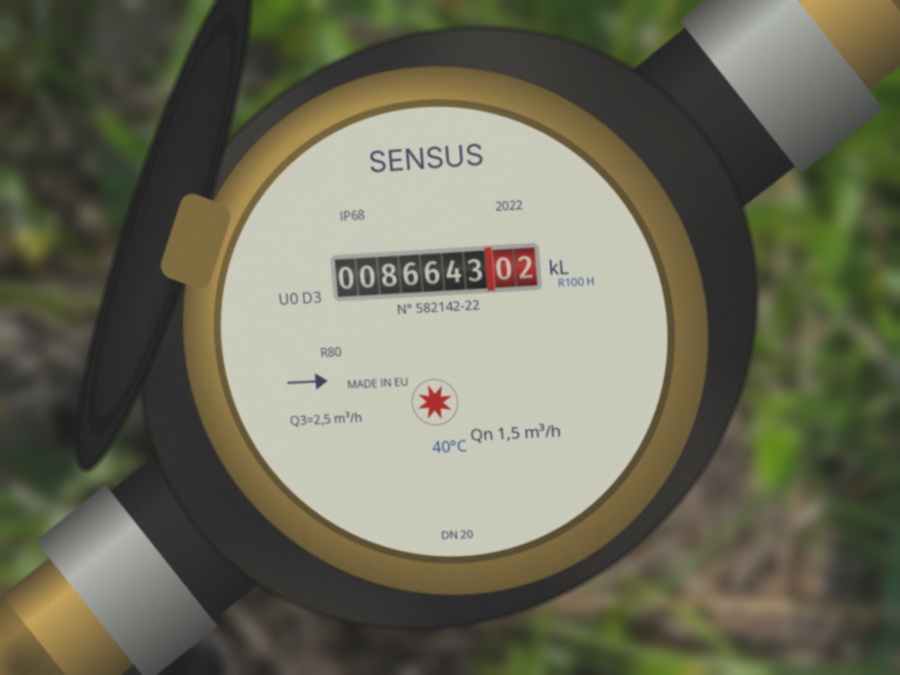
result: 86643.02 kL
